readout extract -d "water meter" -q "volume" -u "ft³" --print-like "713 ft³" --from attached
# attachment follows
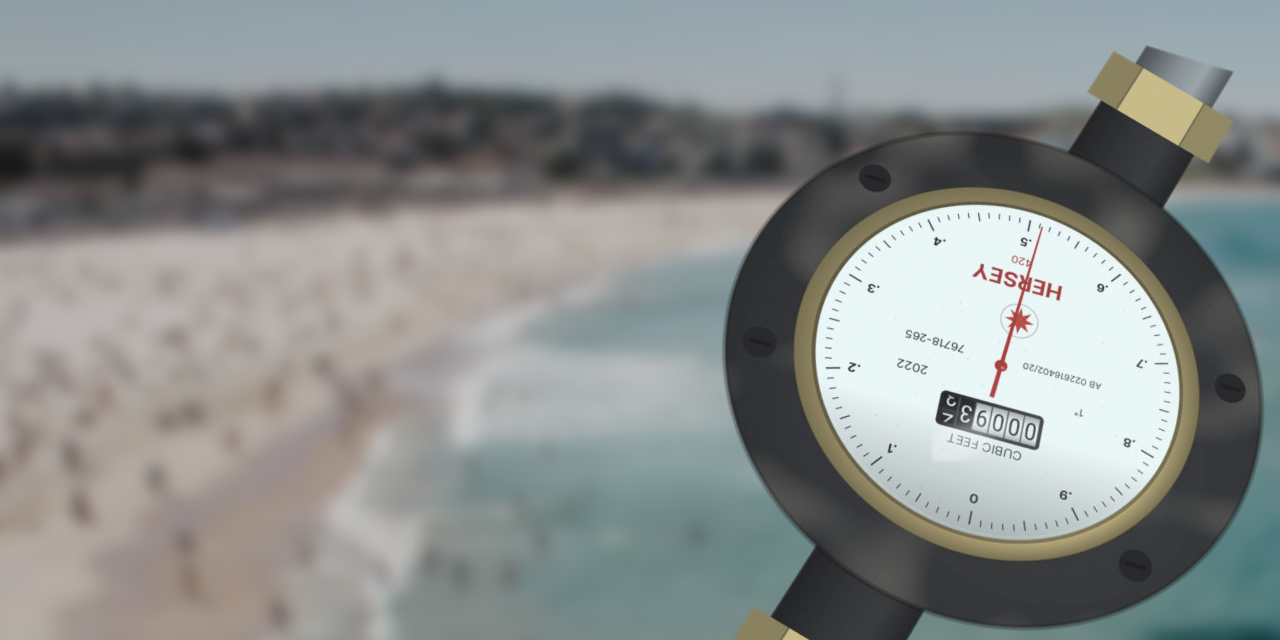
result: 932.51 ft³
